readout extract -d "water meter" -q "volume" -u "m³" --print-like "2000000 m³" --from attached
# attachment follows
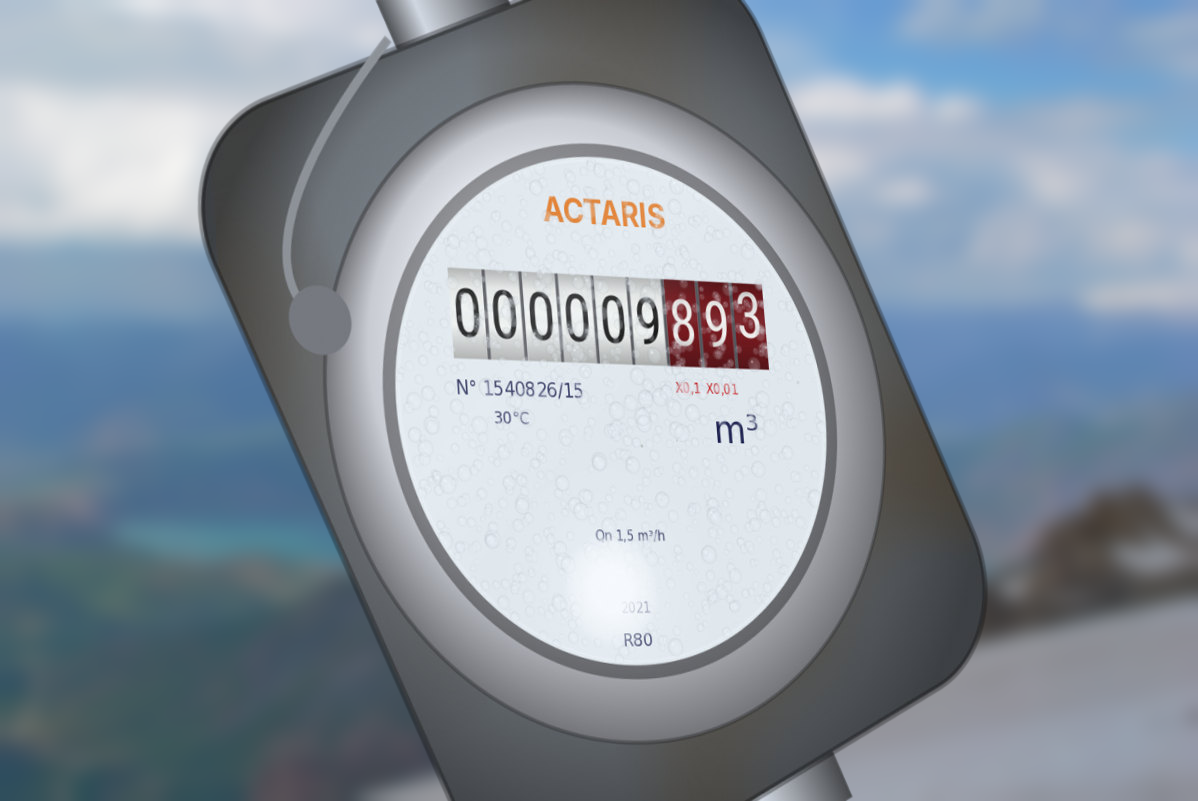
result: 9.893 m³
